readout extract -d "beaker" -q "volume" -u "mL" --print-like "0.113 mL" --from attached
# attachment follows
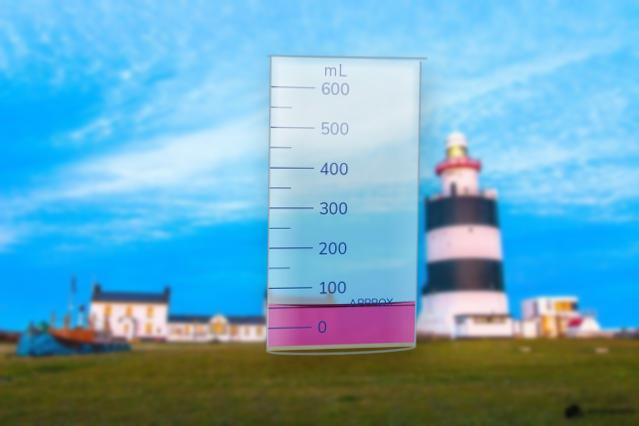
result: 50 mL
